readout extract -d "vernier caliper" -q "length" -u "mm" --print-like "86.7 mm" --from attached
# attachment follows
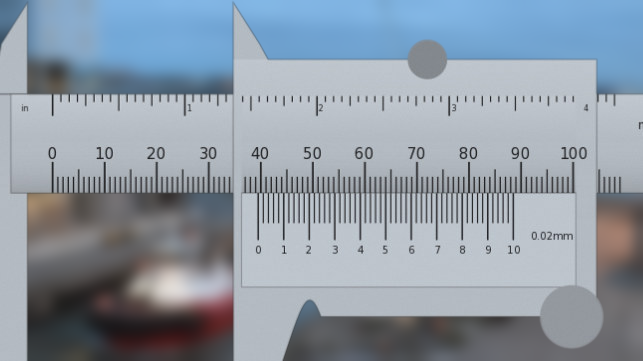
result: 39.5 mm
